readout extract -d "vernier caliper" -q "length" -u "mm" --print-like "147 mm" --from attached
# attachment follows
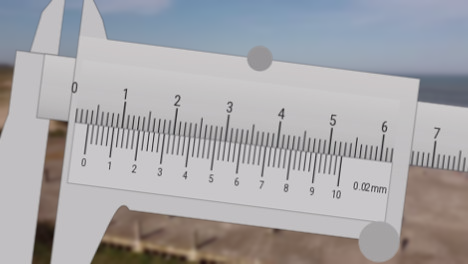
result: 3.5 mm
